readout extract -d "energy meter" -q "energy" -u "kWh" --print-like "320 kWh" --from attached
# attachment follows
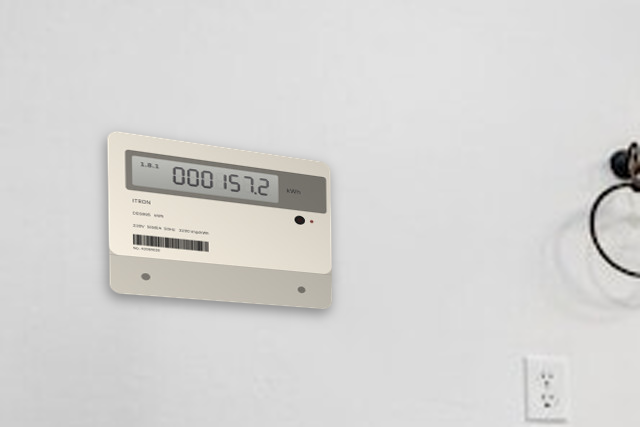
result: 157.2 kWh
